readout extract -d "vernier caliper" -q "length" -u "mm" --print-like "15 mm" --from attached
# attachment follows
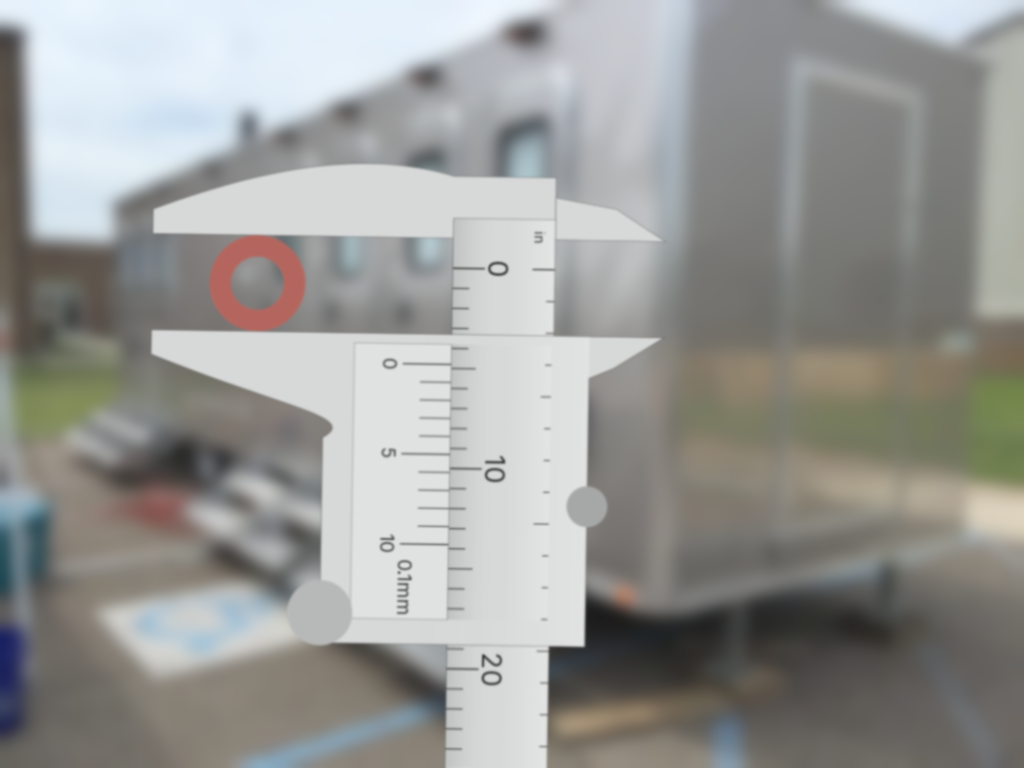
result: 4.8 mm
